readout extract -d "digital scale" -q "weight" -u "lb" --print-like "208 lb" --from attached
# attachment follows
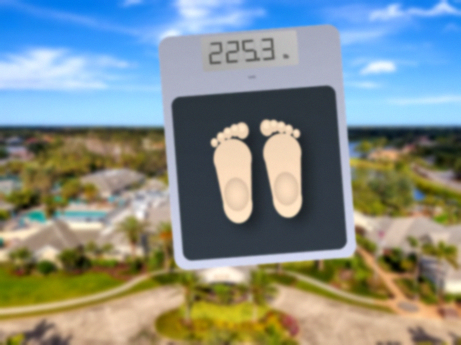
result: 225.3 lb
